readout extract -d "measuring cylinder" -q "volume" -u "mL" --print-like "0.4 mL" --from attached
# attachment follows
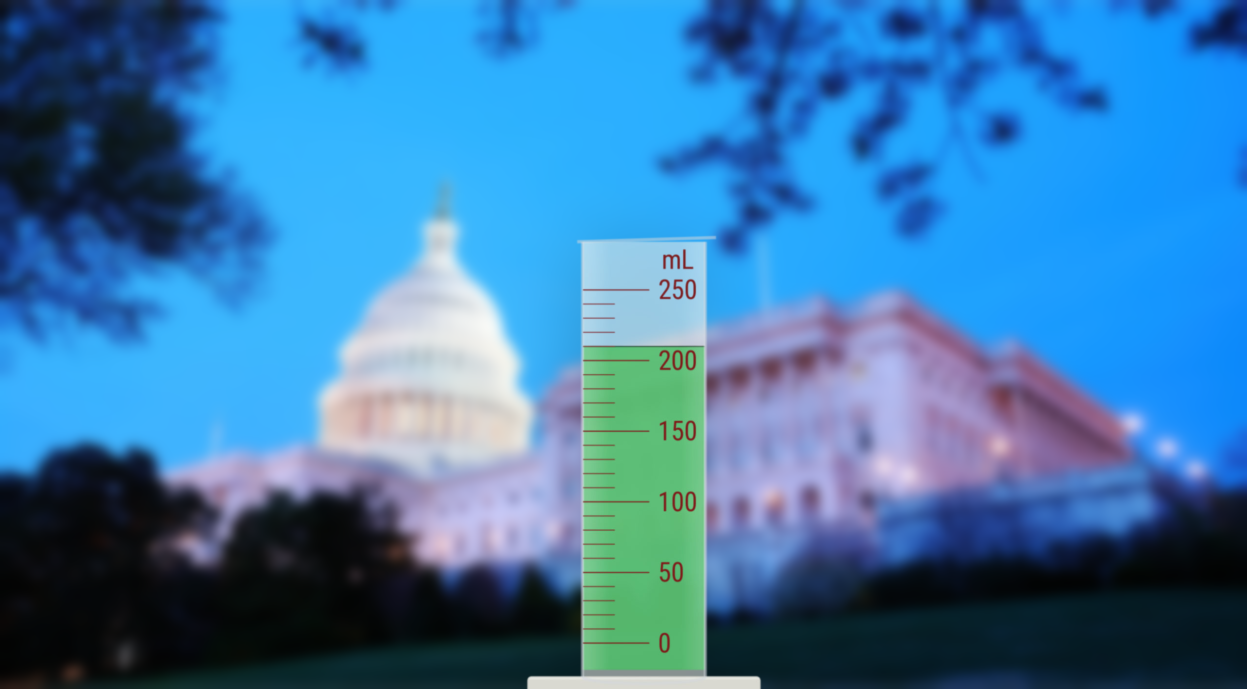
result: 210 mL
